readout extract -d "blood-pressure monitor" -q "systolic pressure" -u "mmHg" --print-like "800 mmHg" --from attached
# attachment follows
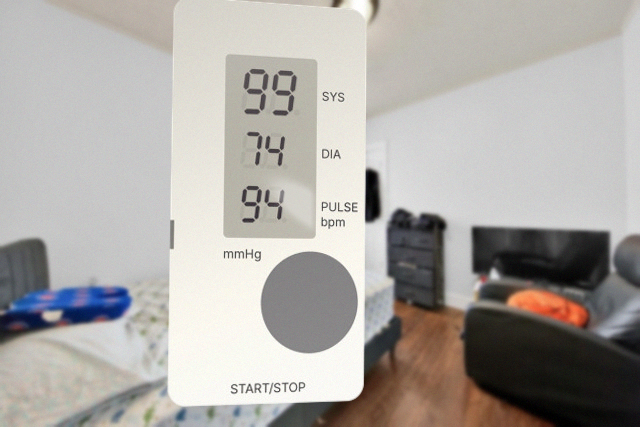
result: 99 mmHg
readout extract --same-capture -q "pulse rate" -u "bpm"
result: 94 bpm
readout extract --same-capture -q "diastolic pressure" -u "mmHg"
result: 74 mmHg
